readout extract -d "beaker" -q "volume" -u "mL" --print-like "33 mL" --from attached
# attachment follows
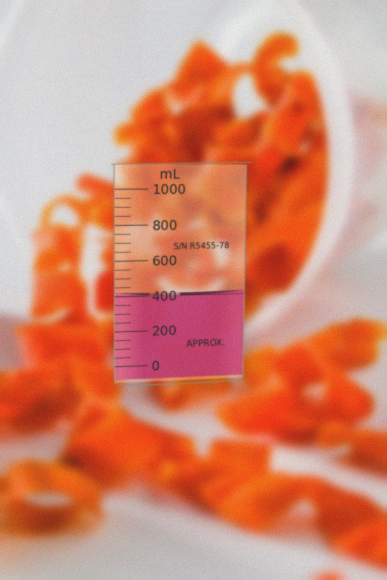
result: 400 mL
